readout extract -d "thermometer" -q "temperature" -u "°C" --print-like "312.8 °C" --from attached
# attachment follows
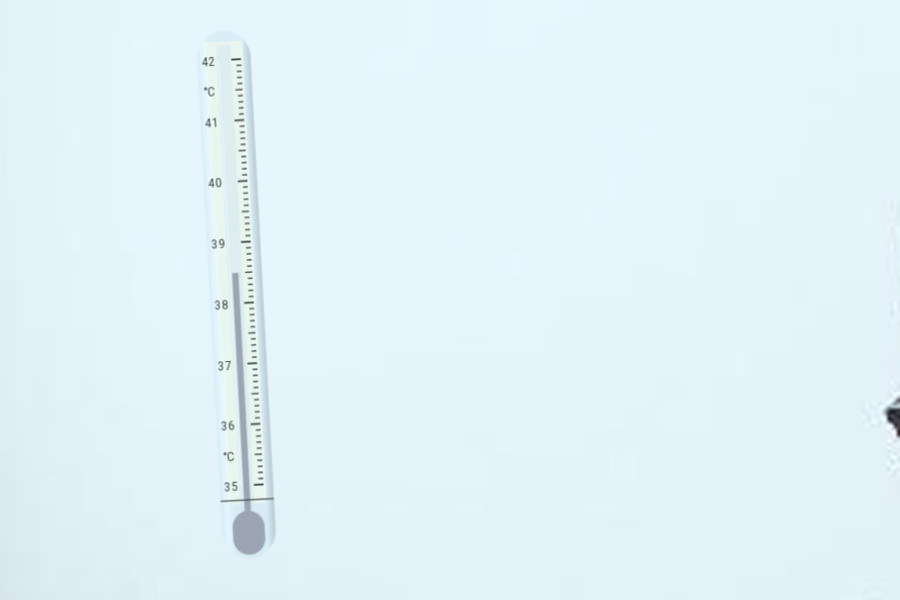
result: 38.5 °C
